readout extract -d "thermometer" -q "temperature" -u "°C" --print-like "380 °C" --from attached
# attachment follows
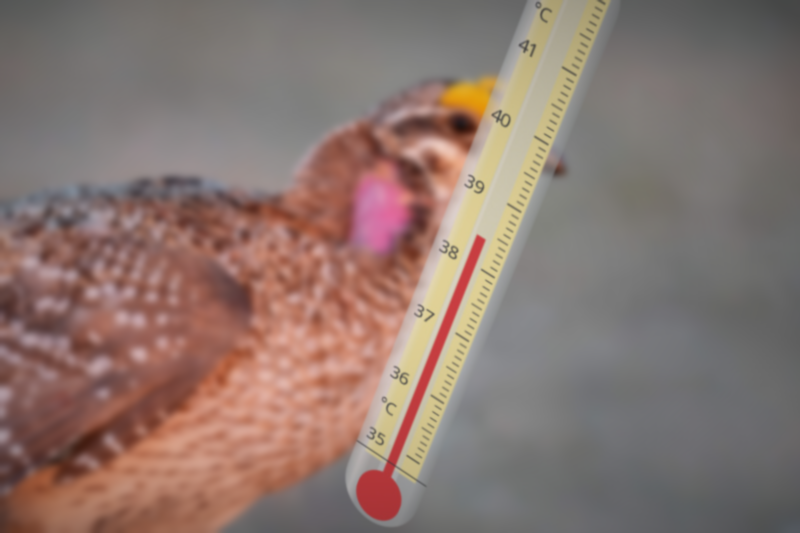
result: 38.4 °C
